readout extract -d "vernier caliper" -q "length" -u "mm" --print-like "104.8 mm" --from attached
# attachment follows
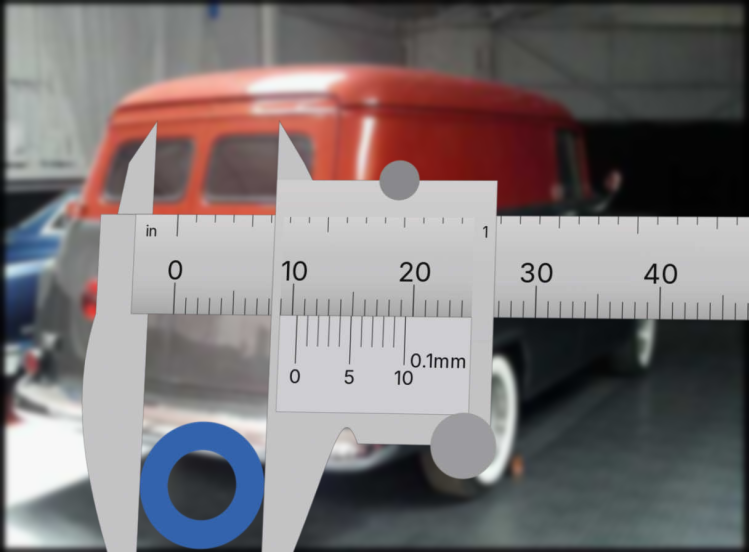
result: 10.4 mm
